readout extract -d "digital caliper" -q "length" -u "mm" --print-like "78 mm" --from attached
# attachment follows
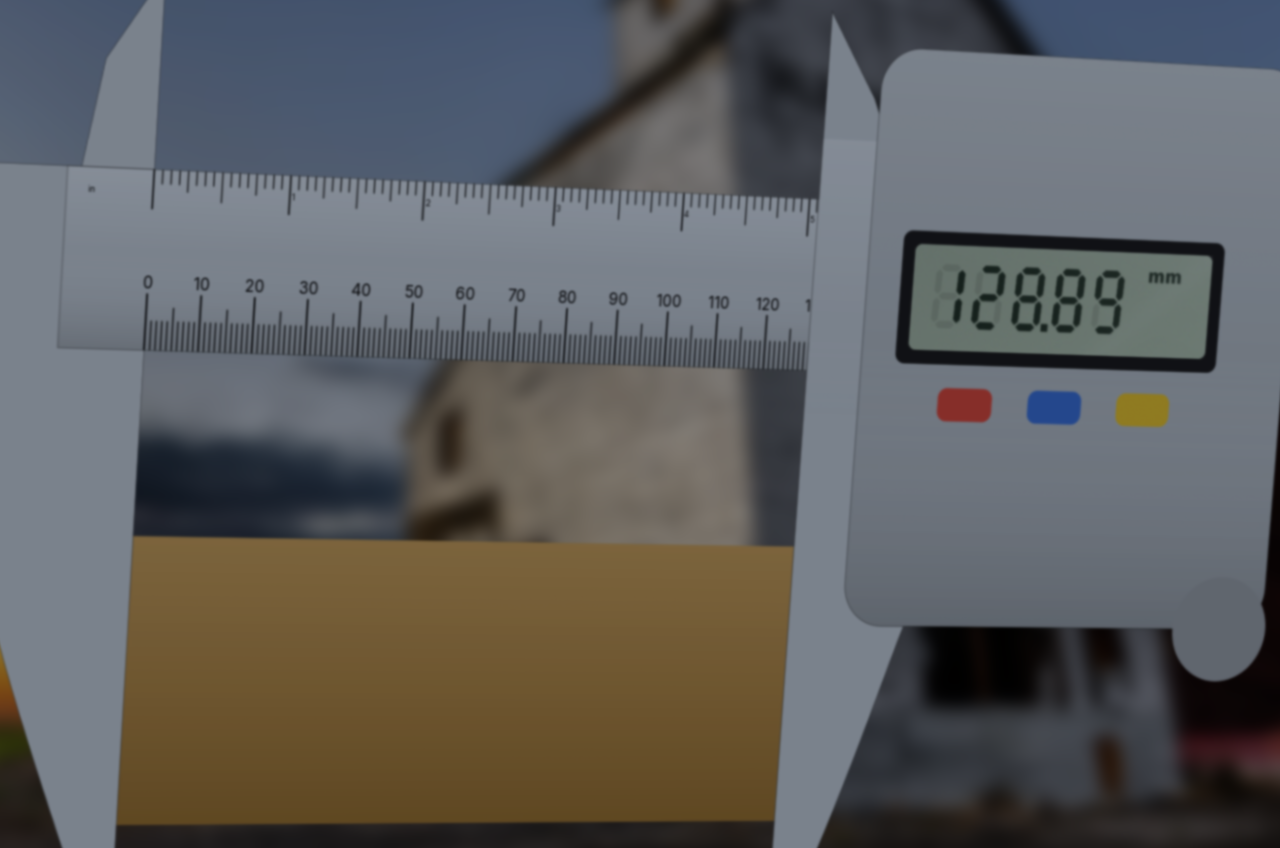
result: 128.89 mm
